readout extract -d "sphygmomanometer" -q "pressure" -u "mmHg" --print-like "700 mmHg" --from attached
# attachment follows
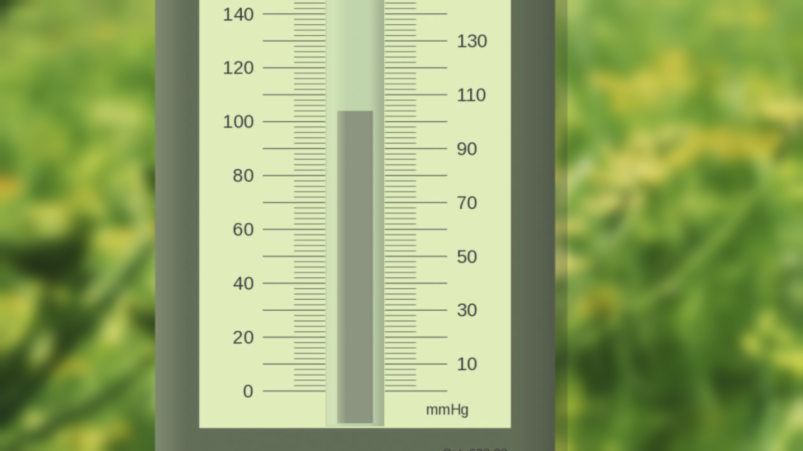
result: 104 mmHg
